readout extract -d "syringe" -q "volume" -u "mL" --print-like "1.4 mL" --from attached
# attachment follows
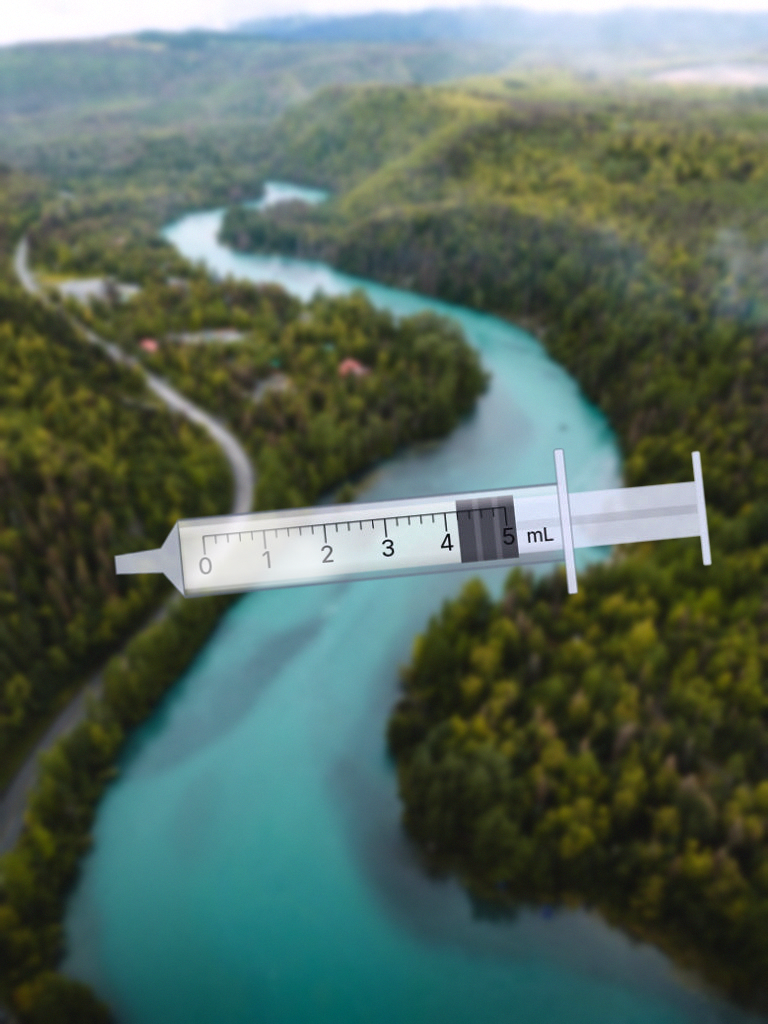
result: 4.2 mL
